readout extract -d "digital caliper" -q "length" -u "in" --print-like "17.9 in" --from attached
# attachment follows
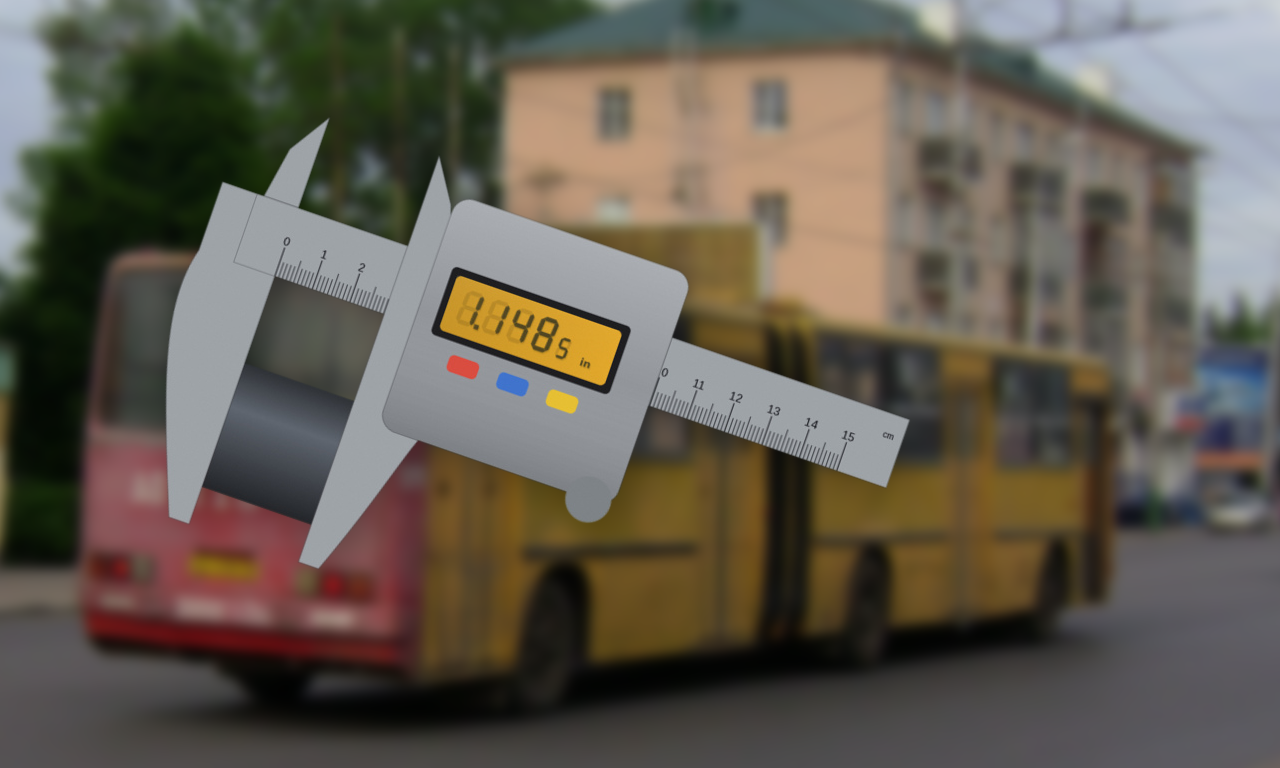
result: 1.1485 in
